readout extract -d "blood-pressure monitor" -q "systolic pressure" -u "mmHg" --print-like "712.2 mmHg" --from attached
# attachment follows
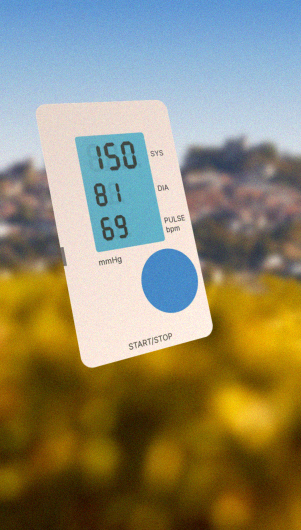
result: 150 mmHg
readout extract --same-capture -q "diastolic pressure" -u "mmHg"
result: 81 mmHg
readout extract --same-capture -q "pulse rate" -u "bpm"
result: 69 bpm
